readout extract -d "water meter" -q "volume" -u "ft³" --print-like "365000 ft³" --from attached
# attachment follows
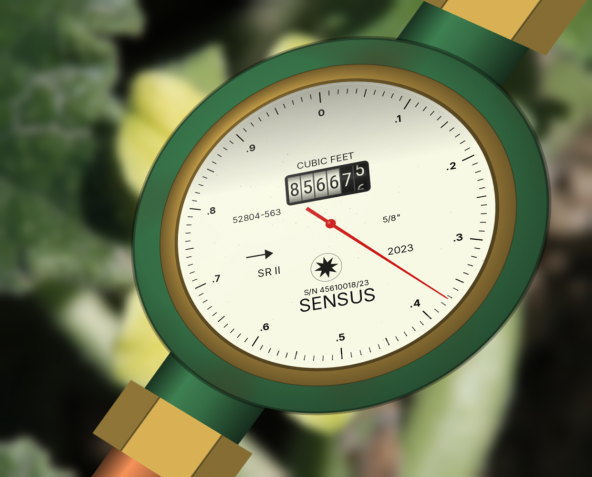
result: 856675.37 ft³
